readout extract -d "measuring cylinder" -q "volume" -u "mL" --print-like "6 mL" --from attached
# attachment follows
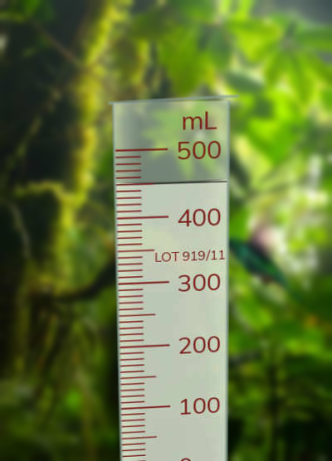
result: 450 mL
